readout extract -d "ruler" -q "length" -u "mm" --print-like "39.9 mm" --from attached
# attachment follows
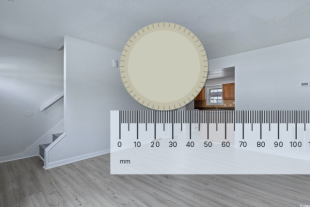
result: 50 mm
